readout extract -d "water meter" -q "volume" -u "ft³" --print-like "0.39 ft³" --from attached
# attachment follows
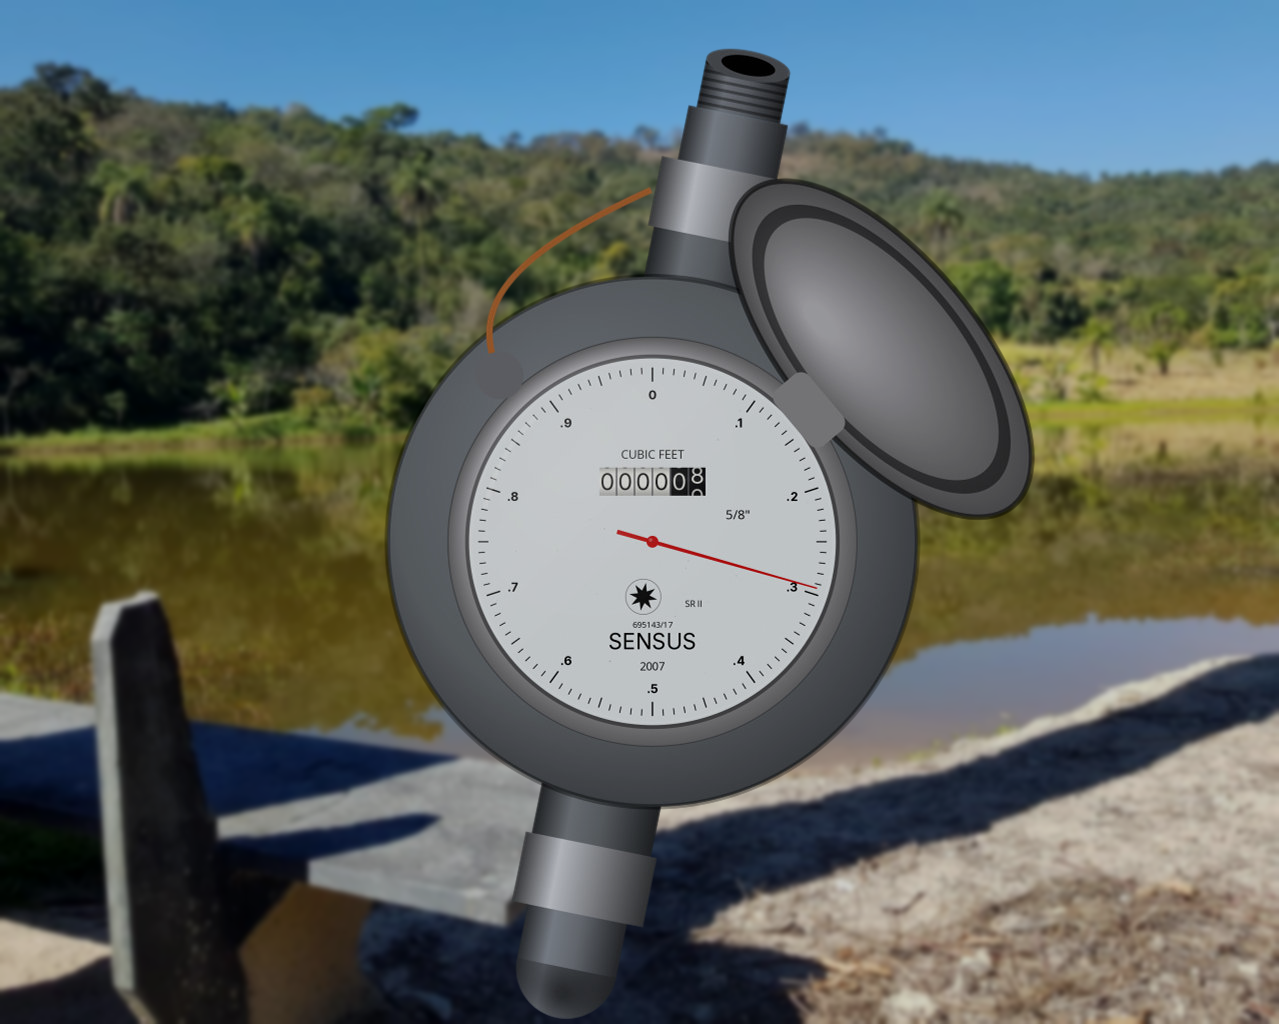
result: 8.29 ft³
